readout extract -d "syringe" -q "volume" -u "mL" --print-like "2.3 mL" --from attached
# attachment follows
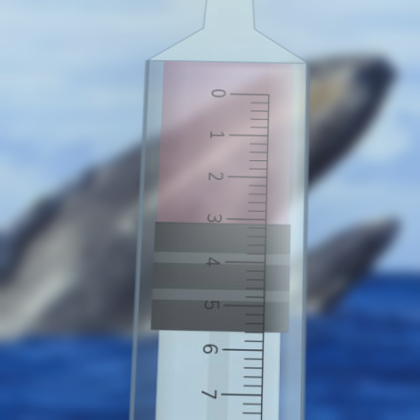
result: 3.1 mL
